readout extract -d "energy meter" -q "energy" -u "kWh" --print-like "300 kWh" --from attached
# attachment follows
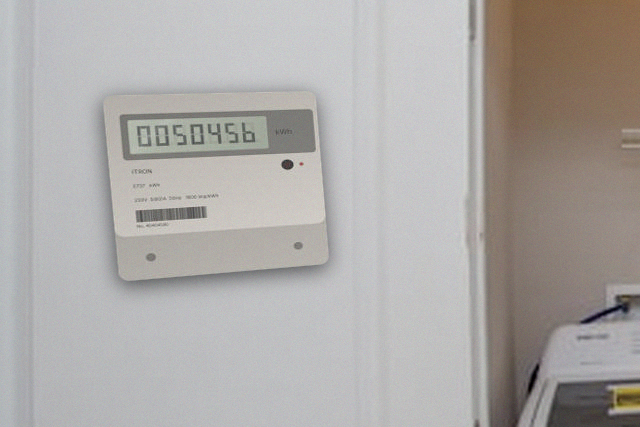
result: 50456 kWh
